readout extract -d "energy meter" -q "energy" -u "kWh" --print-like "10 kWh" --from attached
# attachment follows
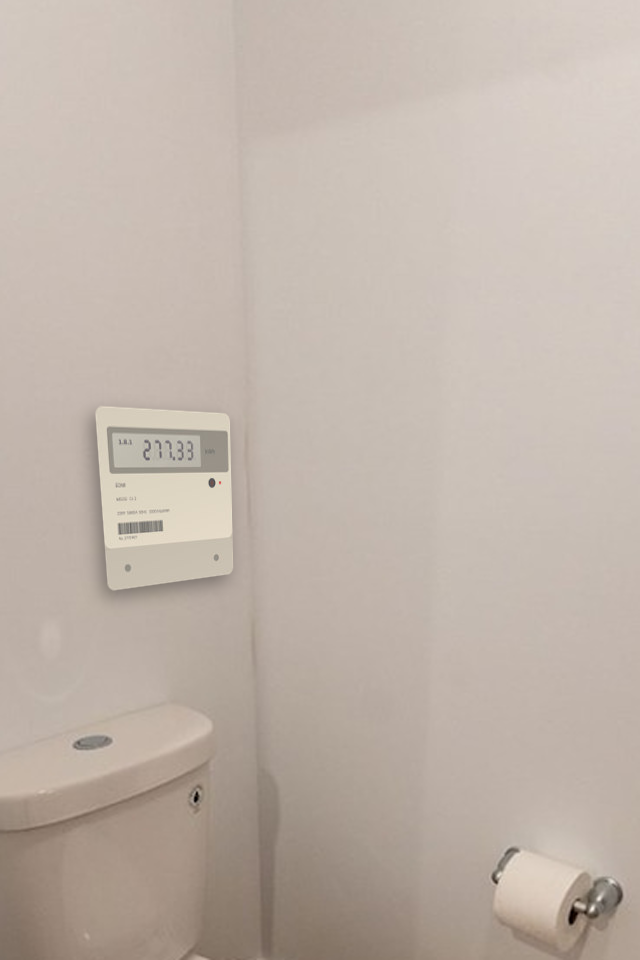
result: 277.33 kWh
